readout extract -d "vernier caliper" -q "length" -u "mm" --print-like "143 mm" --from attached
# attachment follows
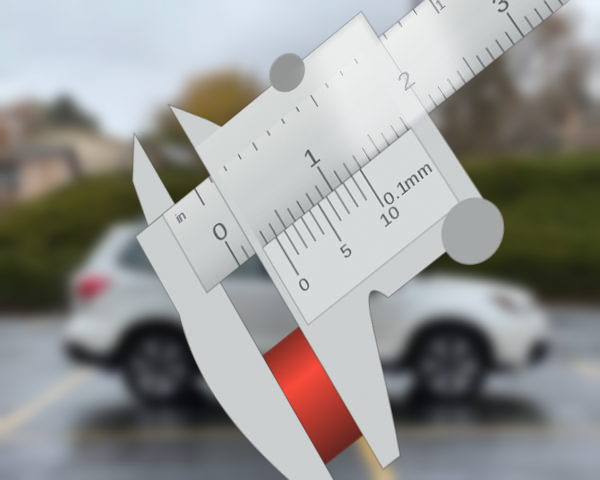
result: 3.9 mm
